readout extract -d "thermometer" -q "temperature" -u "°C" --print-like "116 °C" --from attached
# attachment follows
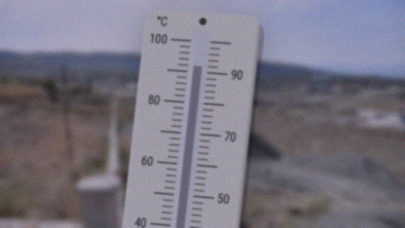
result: 92 °C
